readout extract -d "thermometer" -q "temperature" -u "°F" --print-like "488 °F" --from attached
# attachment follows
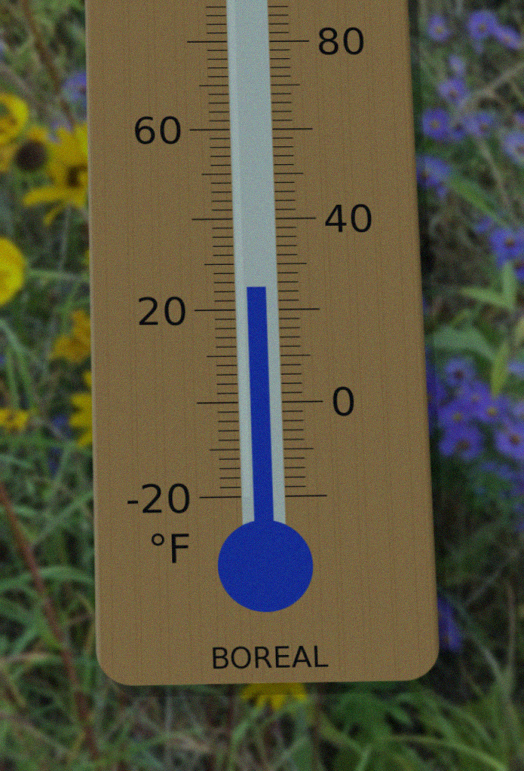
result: 25 °F
